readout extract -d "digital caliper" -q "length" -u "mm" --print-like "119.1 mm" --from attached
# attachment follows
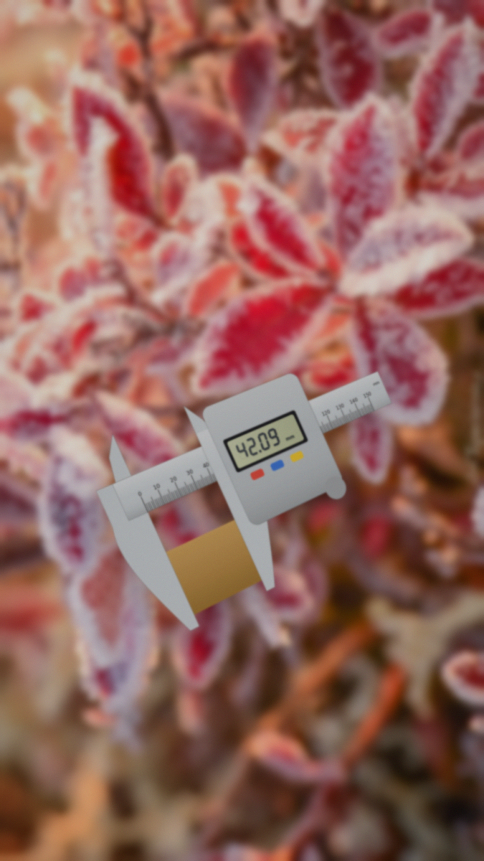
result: 42.09 mm
